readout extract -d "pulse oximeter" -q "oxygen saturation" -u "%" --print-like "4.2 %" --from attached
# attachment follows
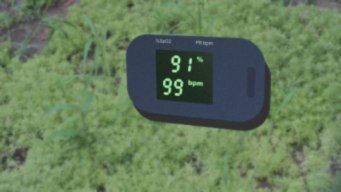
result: 91 %
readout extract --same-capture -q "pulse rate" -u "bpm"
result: 99 bpm
